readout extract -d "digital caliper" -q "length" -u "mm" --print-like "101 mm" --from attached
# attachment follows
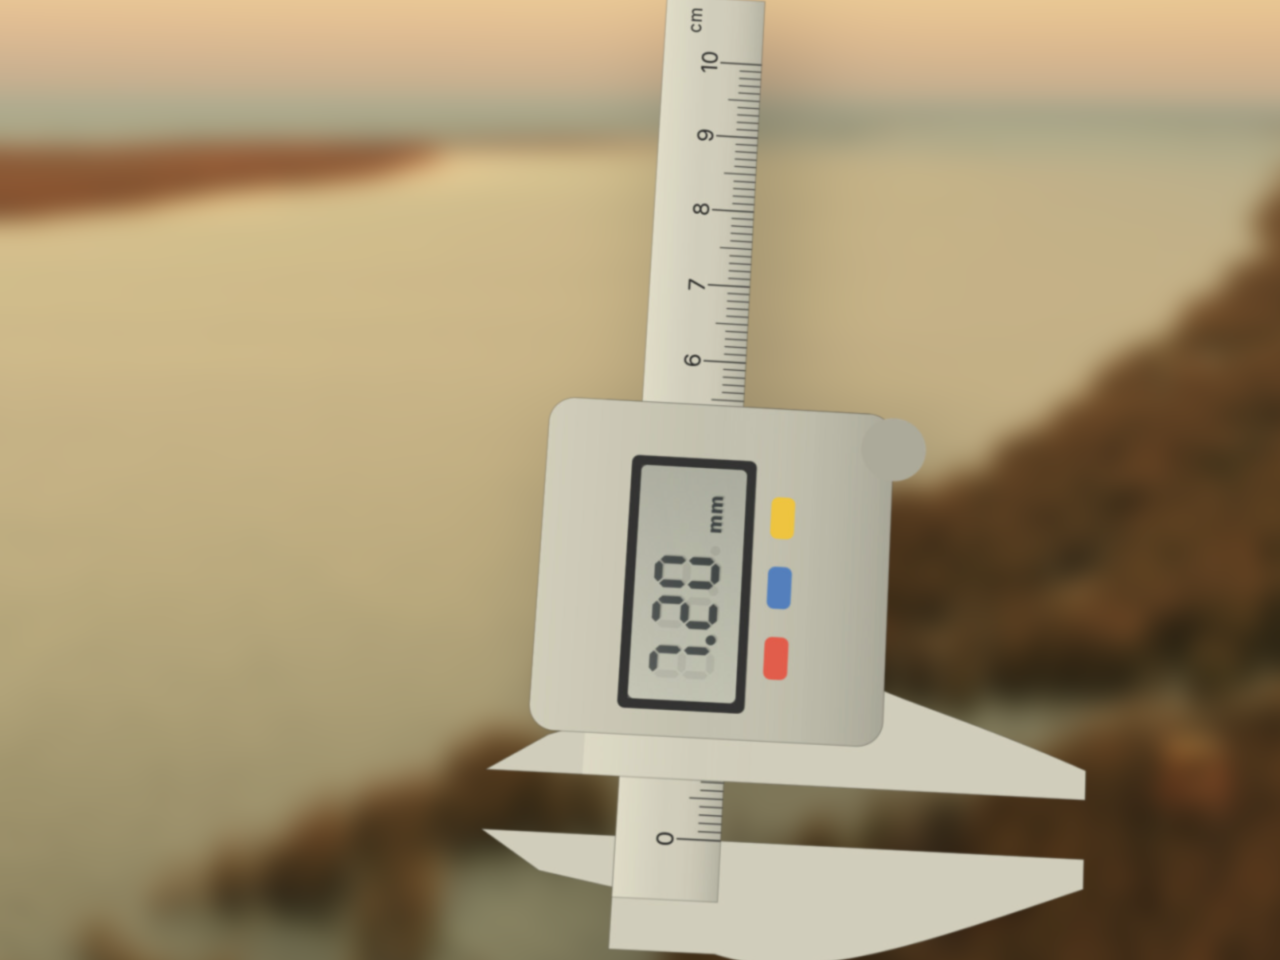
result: 7.20 mm
